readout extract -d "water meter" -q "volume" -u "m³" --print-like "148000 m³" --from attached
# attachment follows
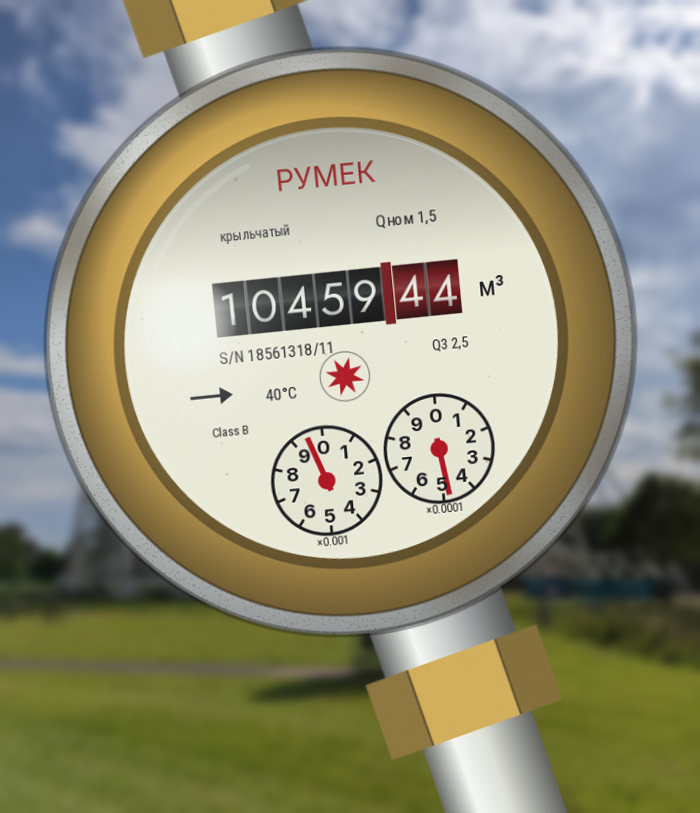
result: 10459.4394 m³
